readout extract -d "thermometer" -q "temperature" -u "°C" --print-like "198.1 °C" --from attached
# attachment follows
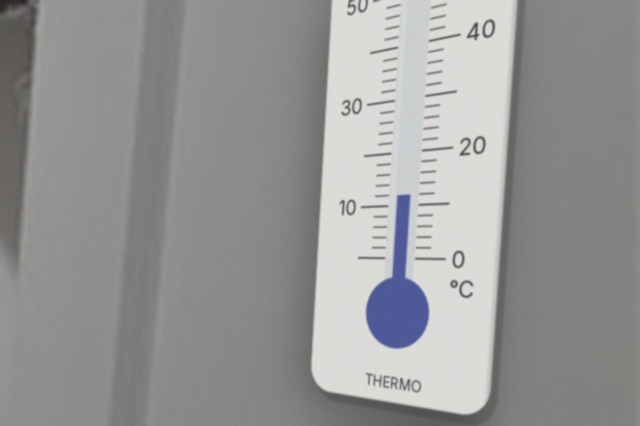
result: 12 °C
